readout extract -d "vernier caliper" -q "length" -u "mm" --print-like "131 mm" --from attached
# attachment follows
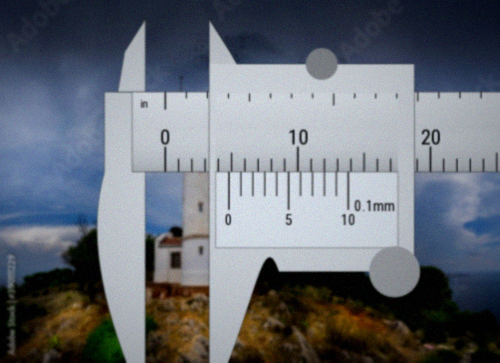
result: 4.8 mm
